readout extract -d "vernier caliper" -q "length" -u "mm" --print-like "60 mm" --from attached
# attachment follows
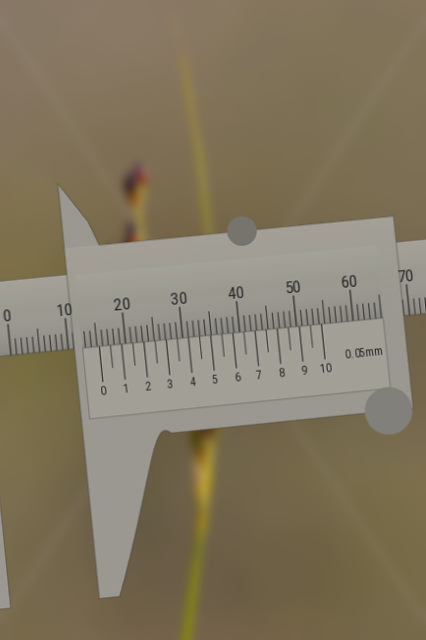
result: 15.4 mm
